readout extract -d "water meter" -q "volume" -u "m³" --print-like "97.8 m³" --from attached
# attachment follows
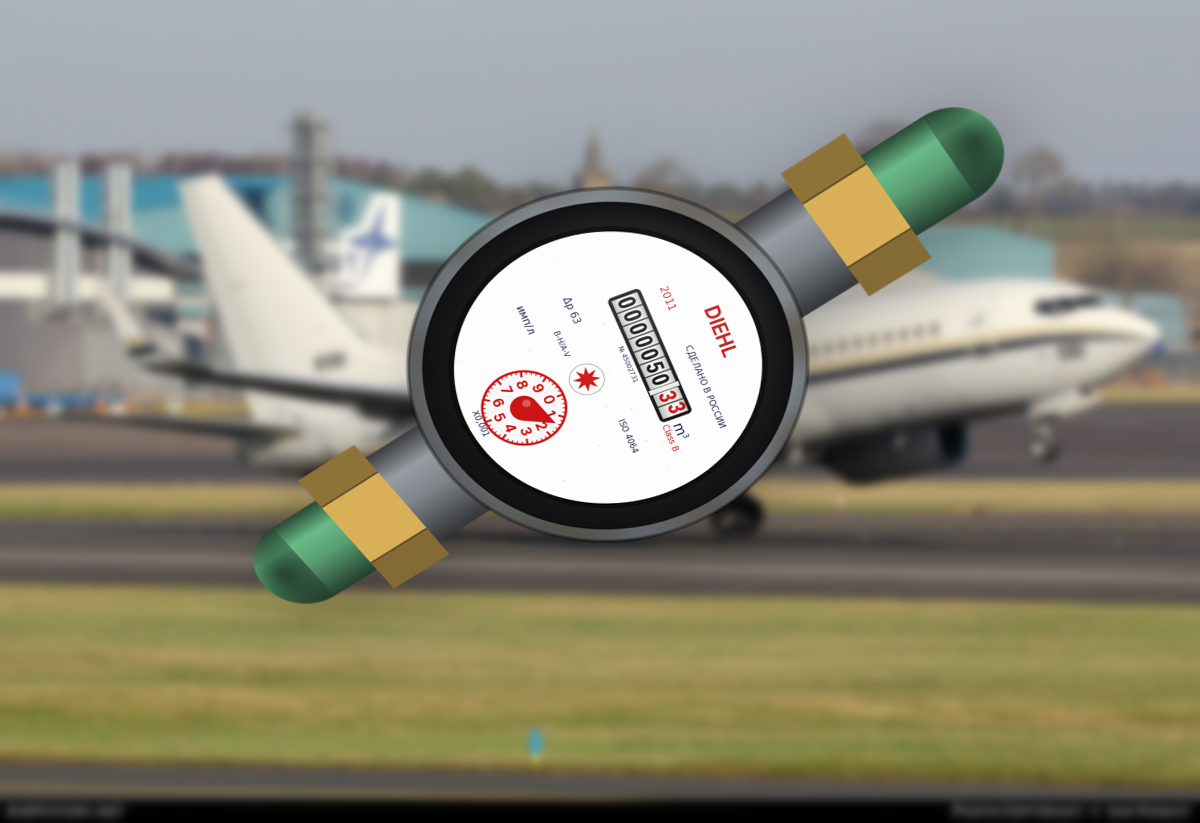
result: 50.331 m³
